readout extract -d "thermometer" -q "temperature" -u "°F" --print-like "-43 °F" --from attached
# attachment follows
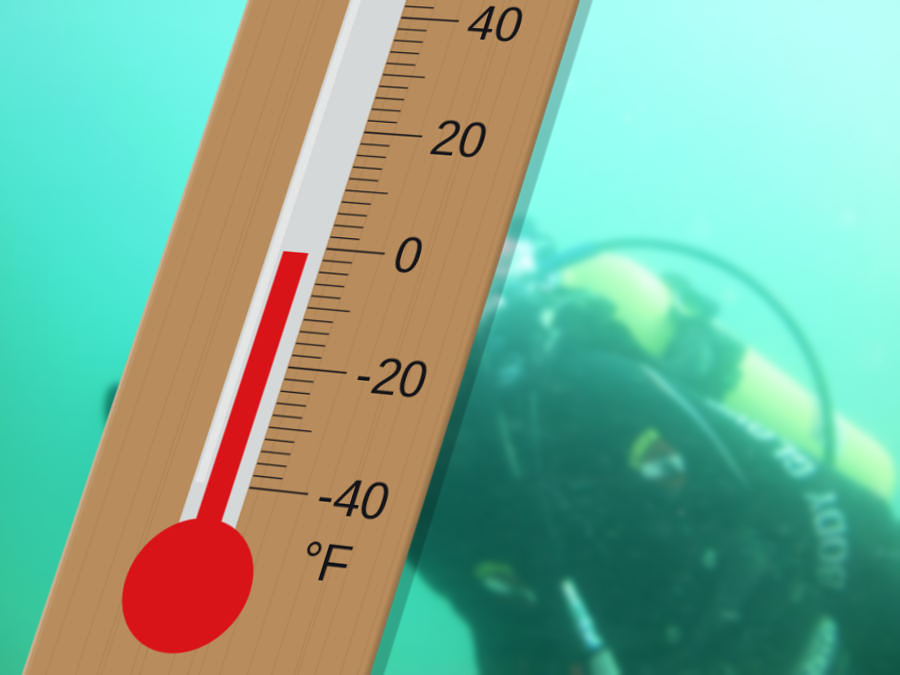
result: -1 °F
